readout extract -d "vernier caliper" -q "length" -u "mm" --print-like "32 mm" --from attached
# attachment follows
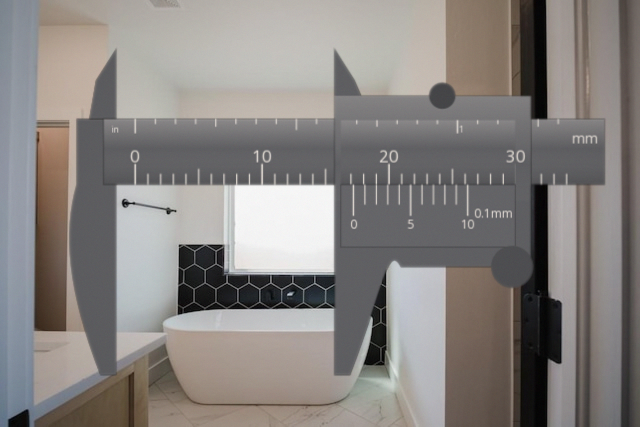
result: 17.2 mm
